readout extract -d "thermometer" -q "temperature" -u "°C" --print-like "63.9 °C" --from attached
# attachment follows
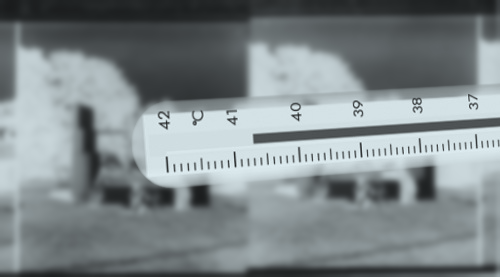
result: 40.7 °C
